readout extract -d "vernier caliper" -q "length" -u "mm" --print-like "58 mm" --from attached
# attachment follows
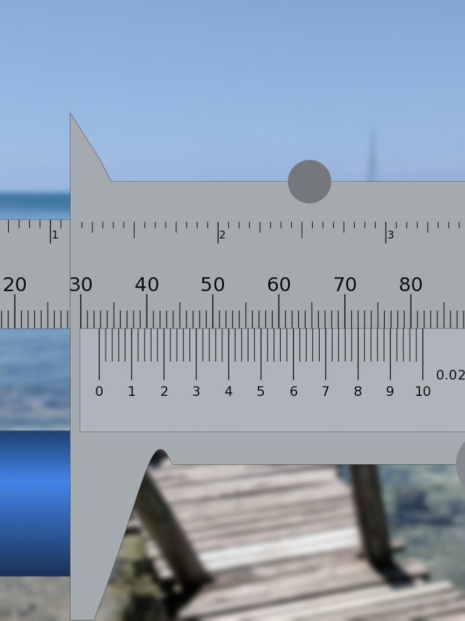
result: 32.8 mm
